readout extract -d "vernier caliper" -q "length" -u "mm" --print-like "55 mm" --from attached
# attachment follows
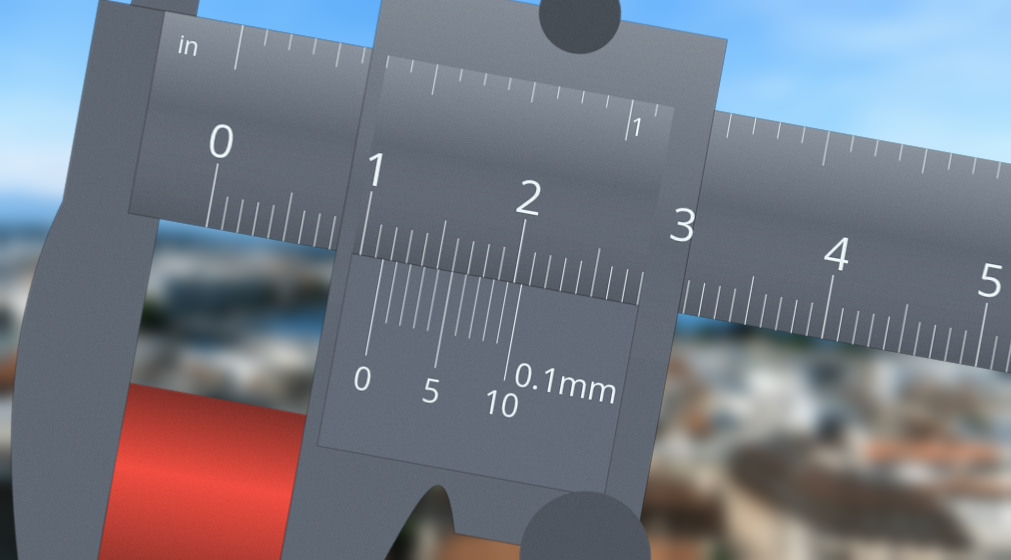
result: 11.5 mm
